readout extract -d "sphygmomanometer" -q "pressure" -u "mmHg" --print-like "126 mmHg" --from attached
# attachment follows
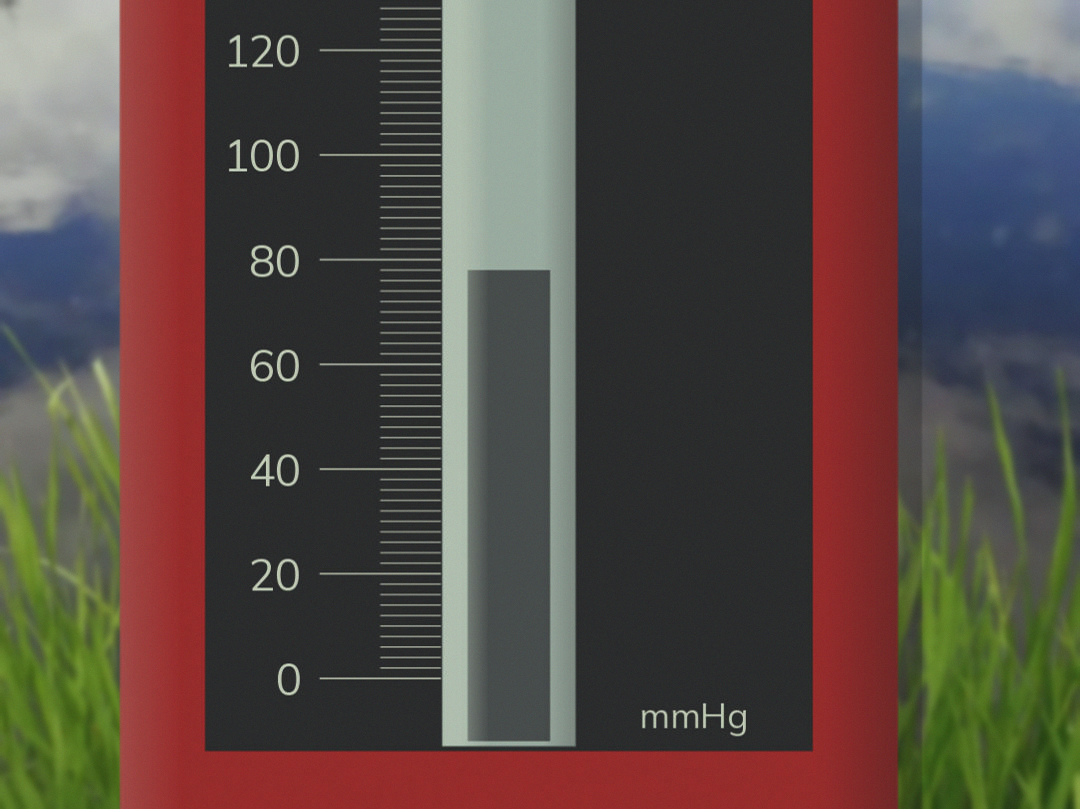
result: 78 mmHg
